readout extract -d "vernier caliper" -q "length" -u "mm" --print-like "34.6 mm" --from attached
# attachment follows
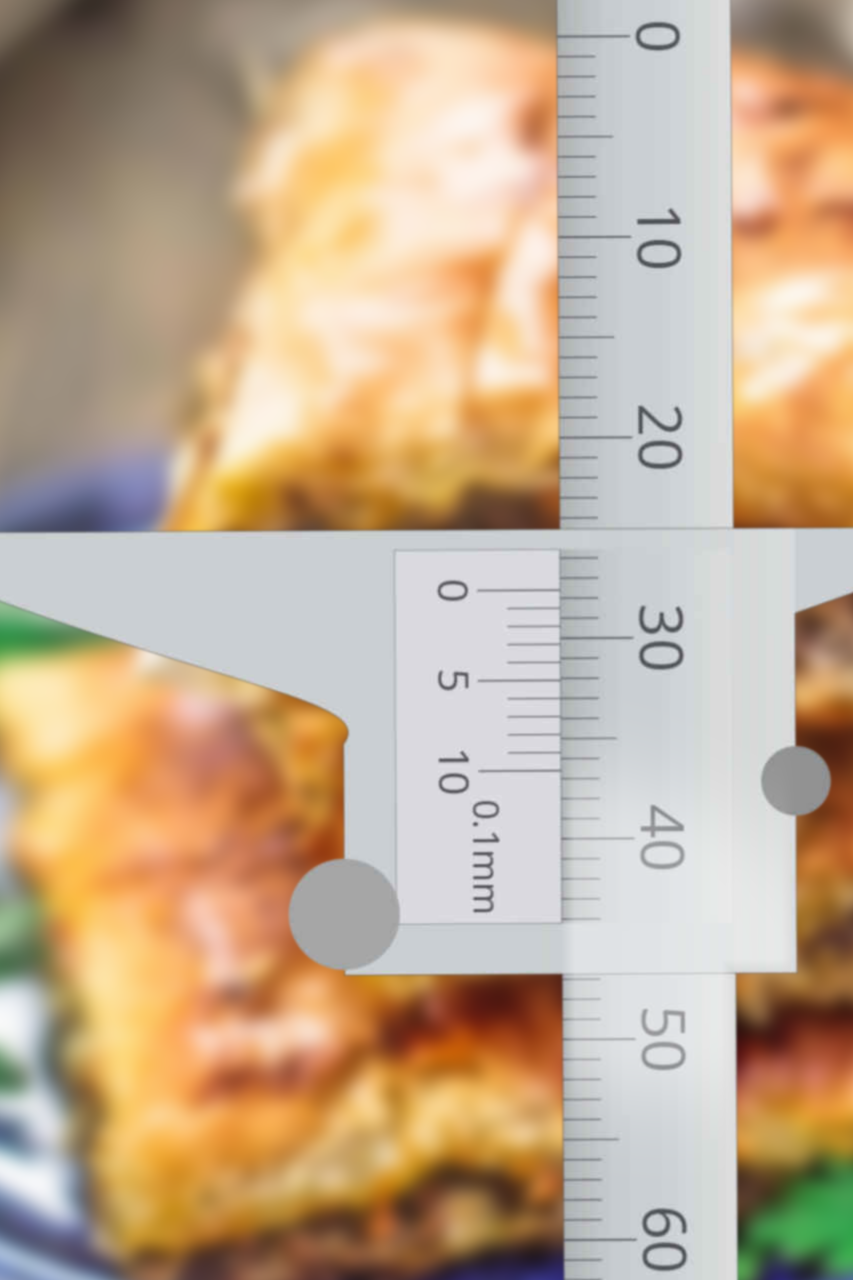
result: 27.6 mm
